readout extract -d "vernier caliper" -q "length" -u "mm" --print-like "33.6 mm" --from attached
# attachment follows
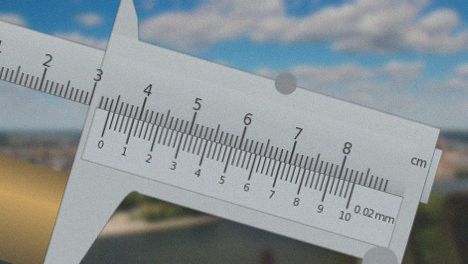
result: 34.0 mm
